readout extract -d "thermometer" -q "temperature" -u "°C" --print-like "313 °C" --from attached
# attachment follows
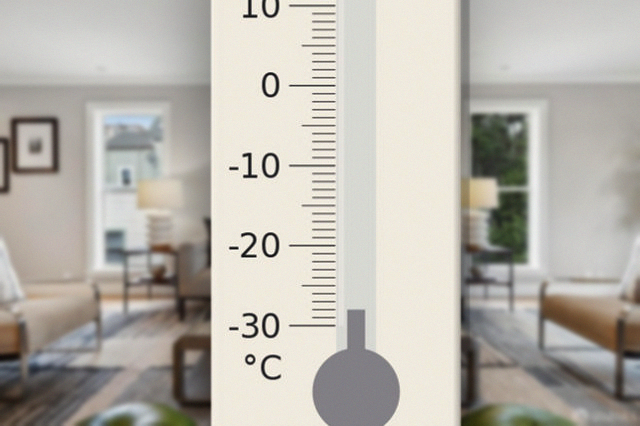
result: -28 °C
